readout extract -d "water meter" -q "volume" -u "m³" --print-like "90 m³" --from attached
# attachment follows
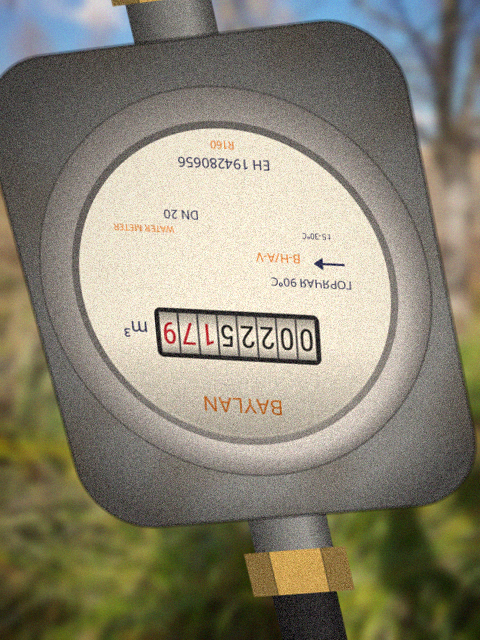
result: 225.179 m³
